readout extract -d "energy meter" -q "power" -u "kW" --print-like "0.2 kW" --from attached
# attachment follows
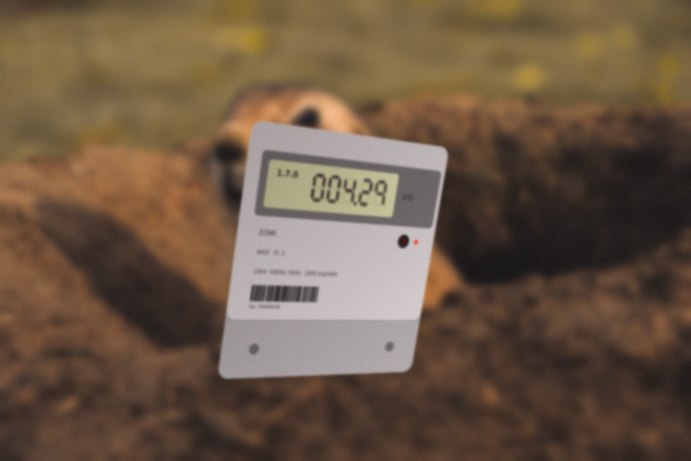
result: 4.29 kW
